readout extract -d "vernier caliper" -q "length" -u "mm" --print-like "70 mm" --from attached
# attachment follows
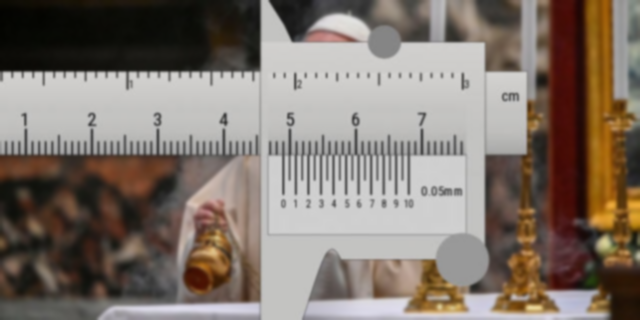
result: 49.0 mm
